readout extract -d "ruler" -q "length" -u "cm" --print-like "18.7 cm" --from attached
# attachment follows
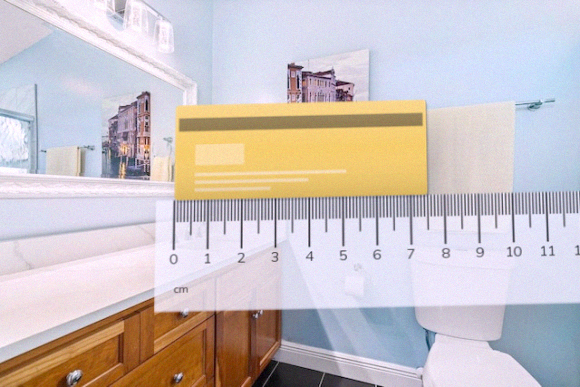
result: 7.5 cm
